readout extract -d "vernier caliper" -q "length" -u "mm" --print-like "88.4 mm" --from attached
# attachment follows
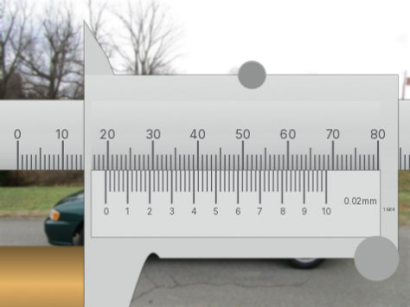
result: 19.5 mm
